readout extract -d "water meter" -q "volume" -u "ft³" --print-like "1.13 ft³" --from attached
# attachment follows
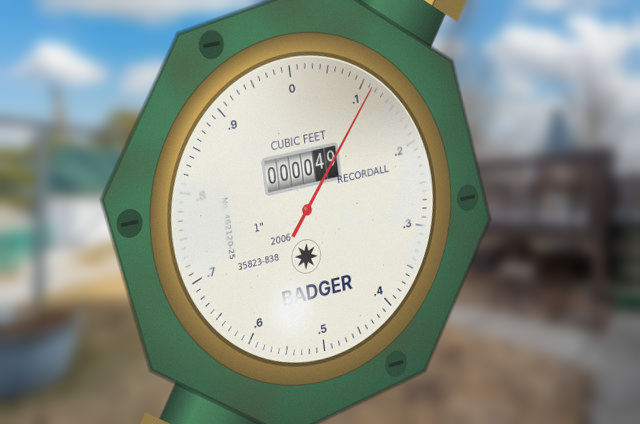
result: 49.11 ft³
